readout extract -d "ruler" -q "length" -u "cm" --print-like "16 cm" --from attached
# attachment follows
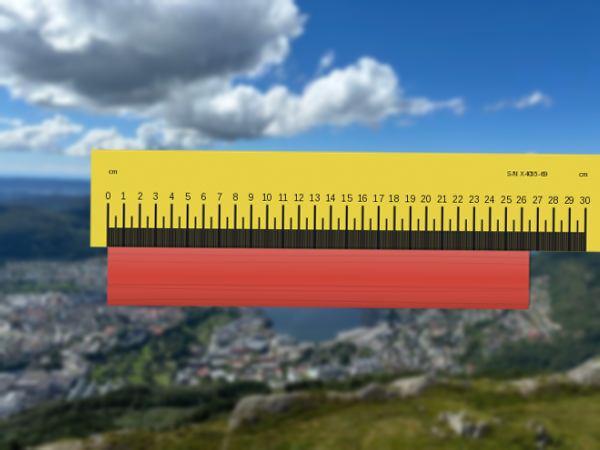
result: 26.5 cm
